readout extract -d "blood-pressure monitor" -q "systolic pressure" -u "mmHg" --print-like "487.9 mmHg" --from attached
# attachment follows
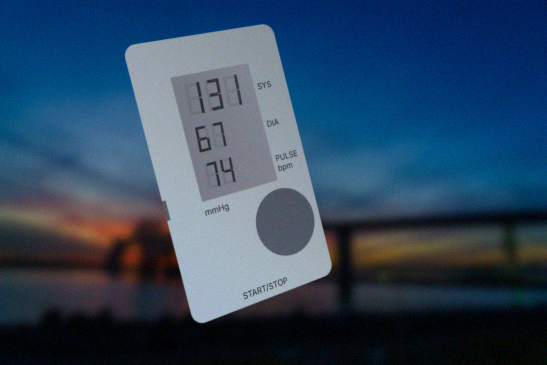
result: 131 mmHg
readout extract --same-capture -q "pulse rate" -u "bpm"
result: 74 bpm
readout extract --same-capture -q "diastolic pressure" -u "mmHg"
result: 67 mmHg
